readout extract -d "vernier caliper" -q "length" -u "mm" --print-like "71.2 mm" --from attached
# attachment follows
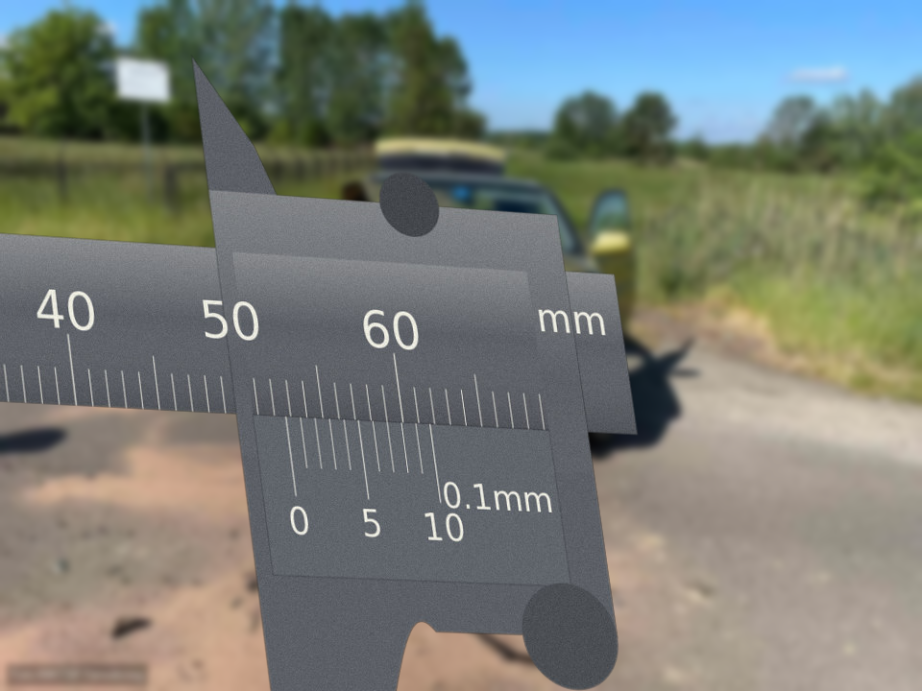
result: 52.7 mm
